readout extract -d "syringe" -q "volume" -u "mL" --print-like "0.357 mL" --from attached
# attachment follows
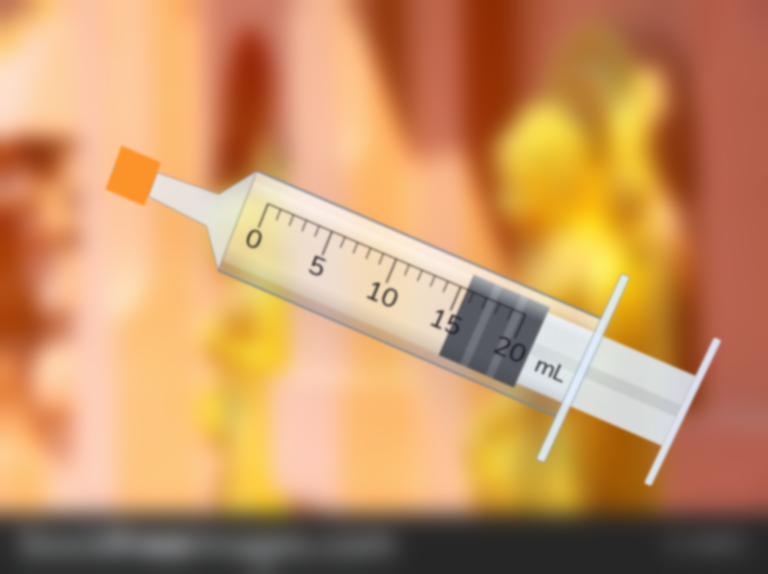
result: 15.5 mL
